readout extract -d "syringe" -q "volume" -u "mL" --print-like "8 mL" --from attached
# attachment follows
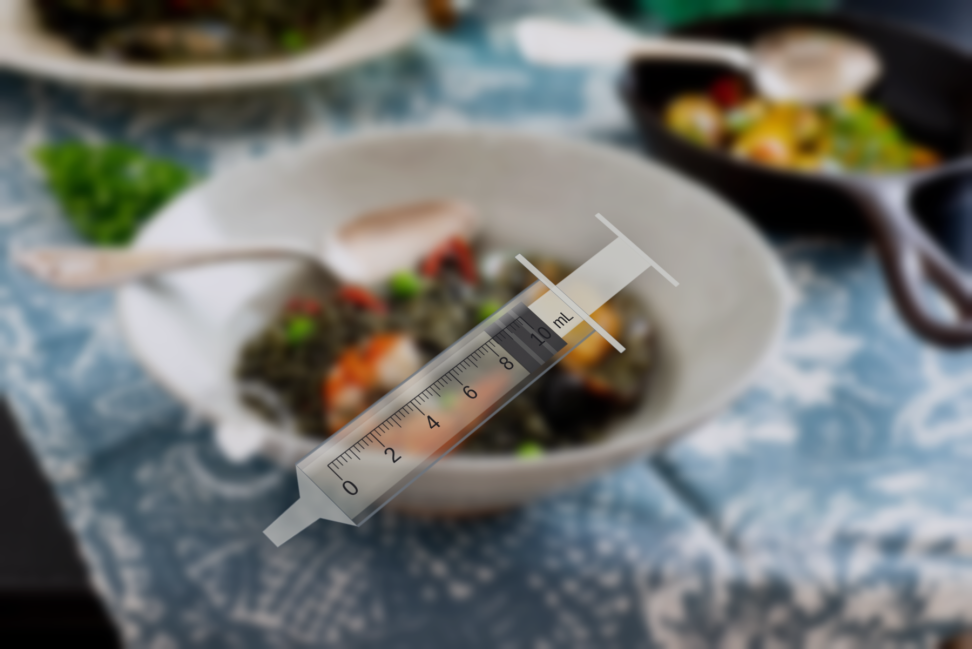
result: 8.4 mL
